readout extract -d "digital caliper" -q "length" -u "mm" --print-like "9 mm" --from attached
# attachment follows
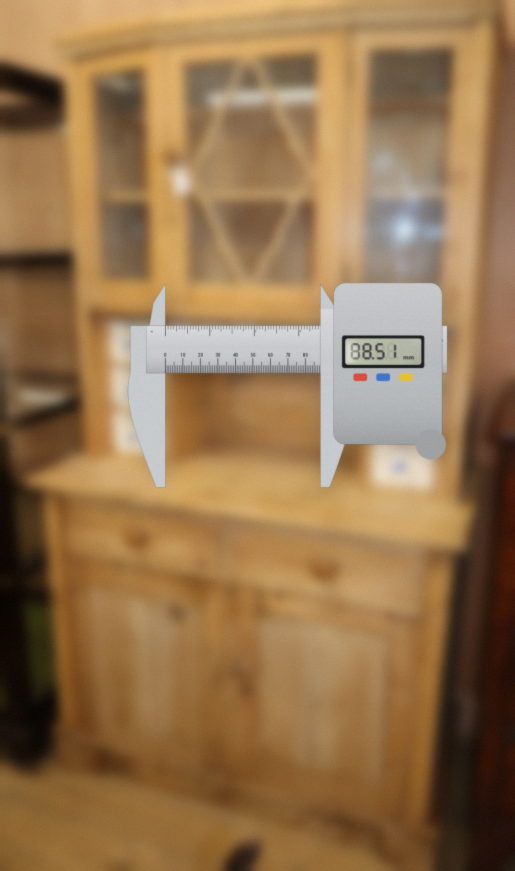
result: 88.51 mm
